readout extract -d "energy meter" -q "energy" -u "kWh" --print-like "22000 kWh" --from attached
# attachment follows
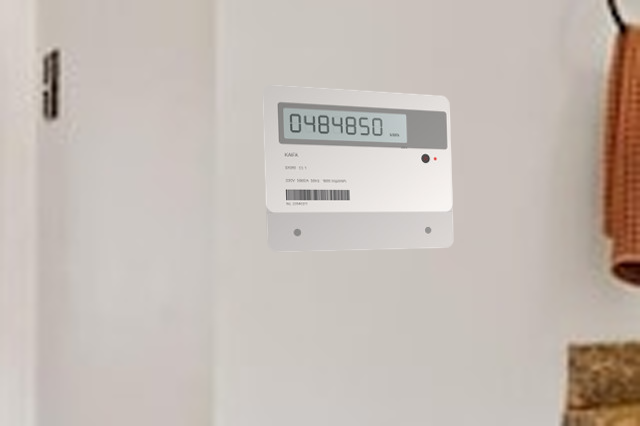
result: 484850 kWh
